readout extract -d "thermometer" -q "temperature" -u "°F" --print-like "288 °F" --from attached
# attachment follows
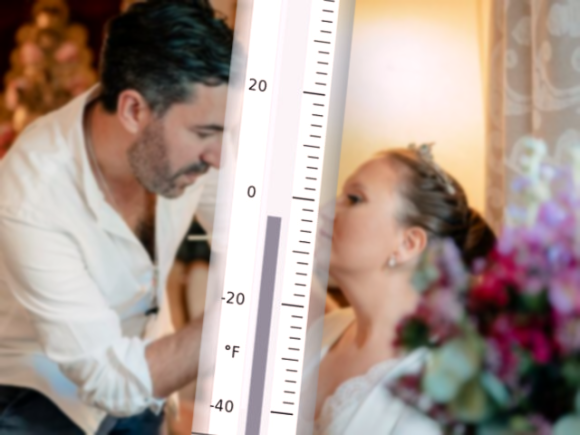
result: -4 °F
